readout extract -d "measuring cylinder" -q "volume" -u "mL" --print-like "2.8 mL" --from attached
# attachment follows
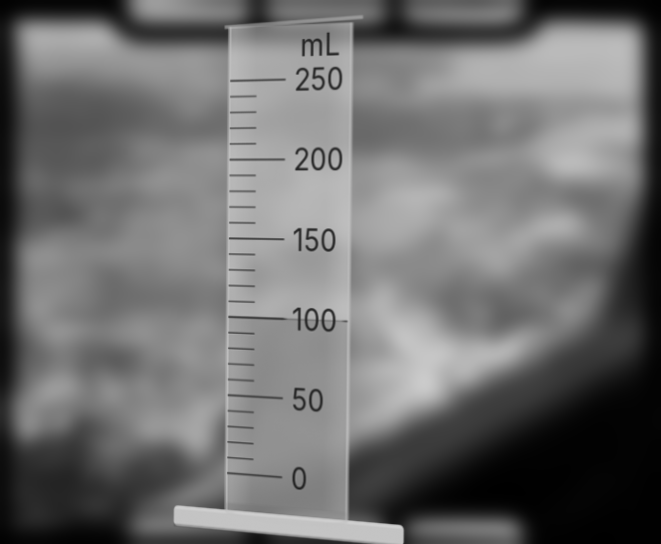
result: 100 mL
